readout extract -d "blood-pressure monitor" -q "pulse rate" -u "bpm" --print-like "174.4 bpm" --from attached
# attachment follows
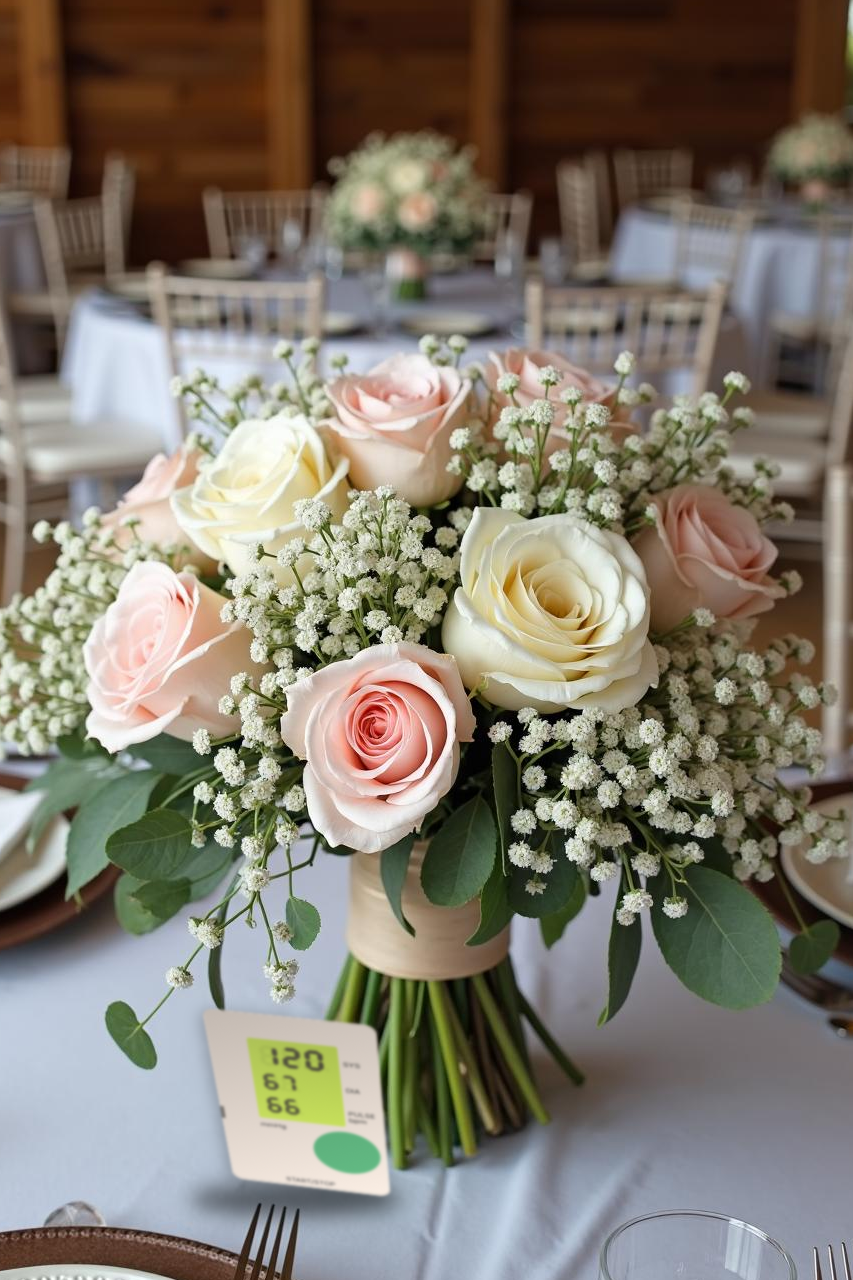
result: 66 bpm
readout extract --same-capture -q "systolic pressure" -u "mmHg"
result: 120 mmHg
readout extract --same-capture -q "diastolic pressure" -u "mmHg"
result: 67 mmHg
